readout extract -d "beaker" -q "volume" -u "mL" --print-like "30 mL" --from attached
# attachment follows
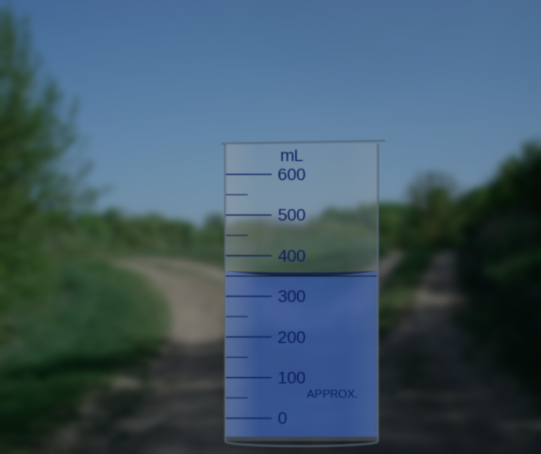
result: 350 mL
